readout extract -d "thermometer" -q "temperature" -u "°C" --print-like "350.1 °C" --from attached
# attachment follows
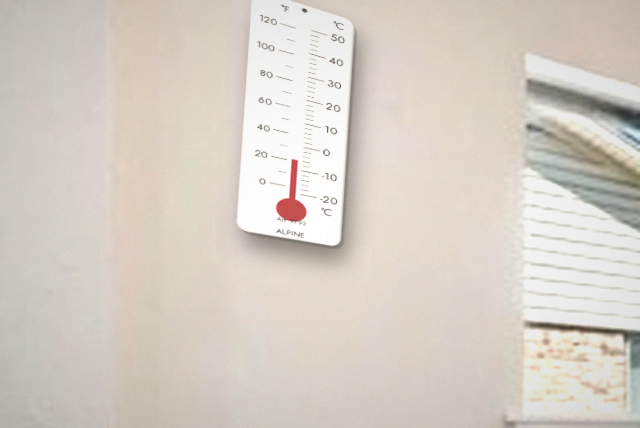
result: -6 °C
